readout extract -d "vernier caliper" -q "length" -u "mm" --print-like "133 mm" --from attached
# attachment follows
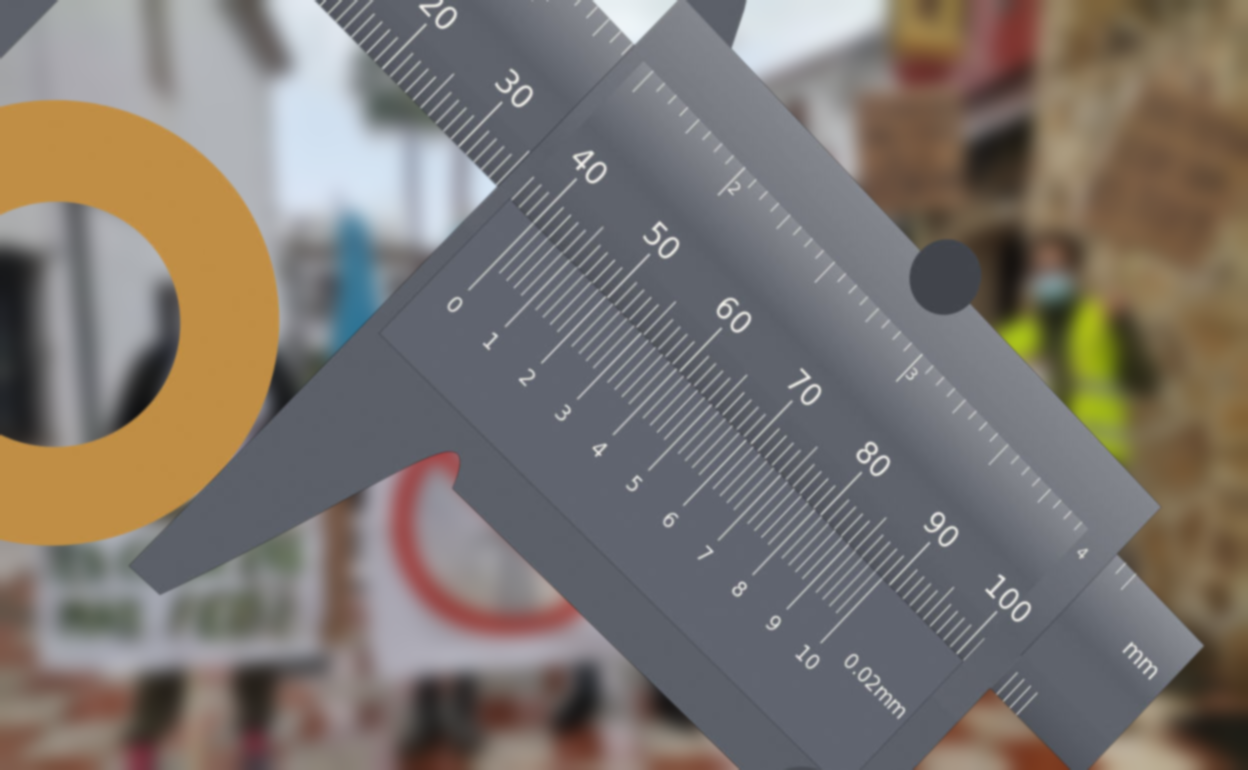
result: 40.0 mm
